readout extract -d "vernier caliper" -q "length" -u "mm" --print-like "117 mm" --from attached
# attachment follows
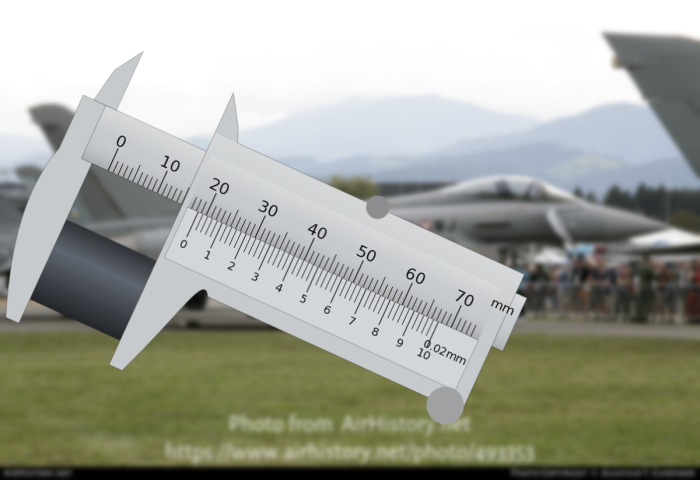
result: 18.4 mm
